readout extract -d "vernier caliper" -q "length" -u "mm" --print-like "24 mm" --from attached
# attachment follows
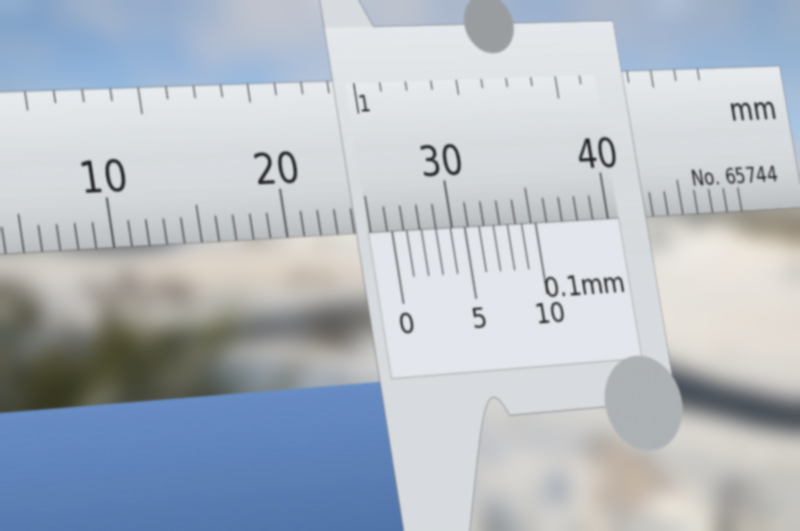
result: 26.3 mm
